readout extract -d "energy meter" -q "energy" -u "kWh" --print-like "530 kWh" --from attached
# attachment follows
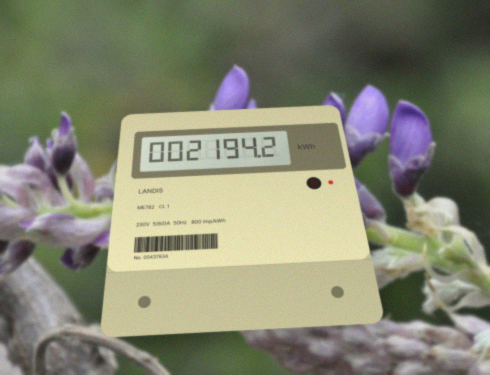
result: 2194.2 kWh
